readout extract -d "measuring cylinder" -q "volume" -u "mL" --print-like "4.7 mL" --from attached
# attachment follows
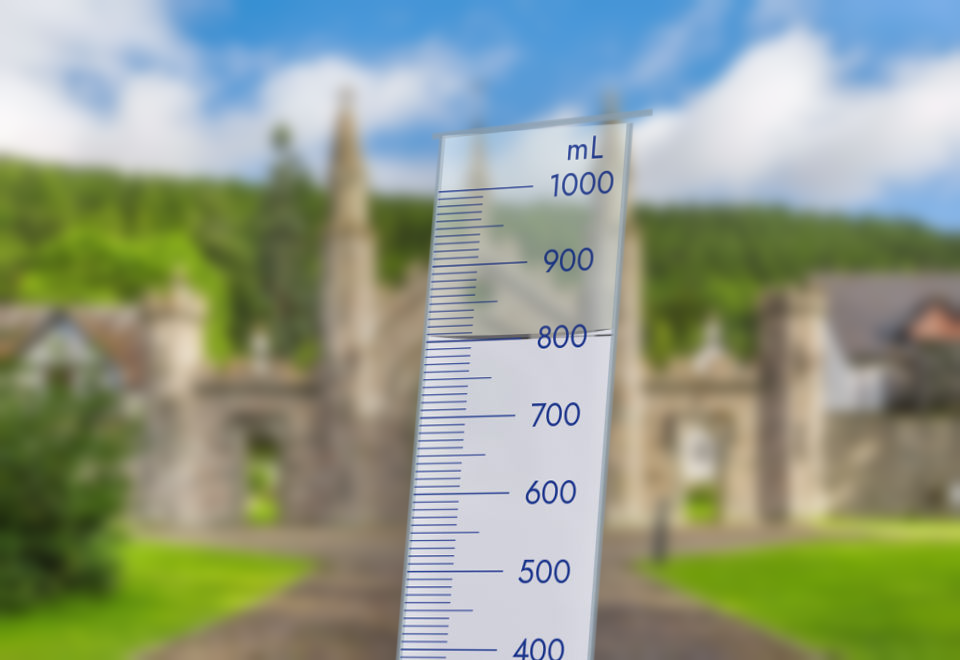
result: 800 mL
